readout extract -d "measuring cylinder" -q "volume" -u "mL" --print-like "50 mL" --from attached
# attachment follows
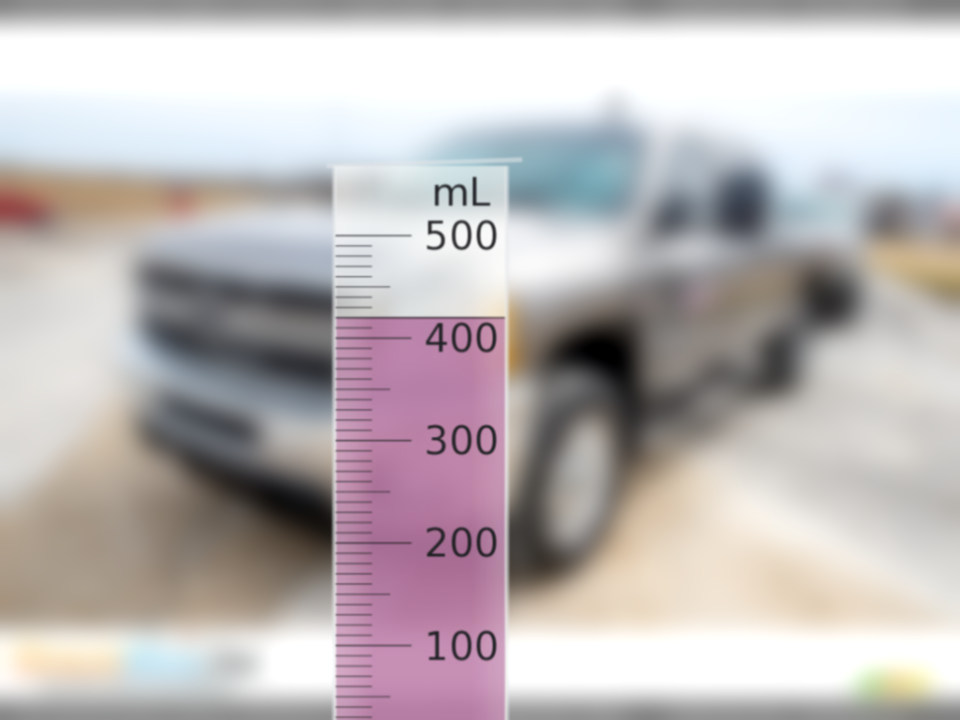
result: 420 mL
